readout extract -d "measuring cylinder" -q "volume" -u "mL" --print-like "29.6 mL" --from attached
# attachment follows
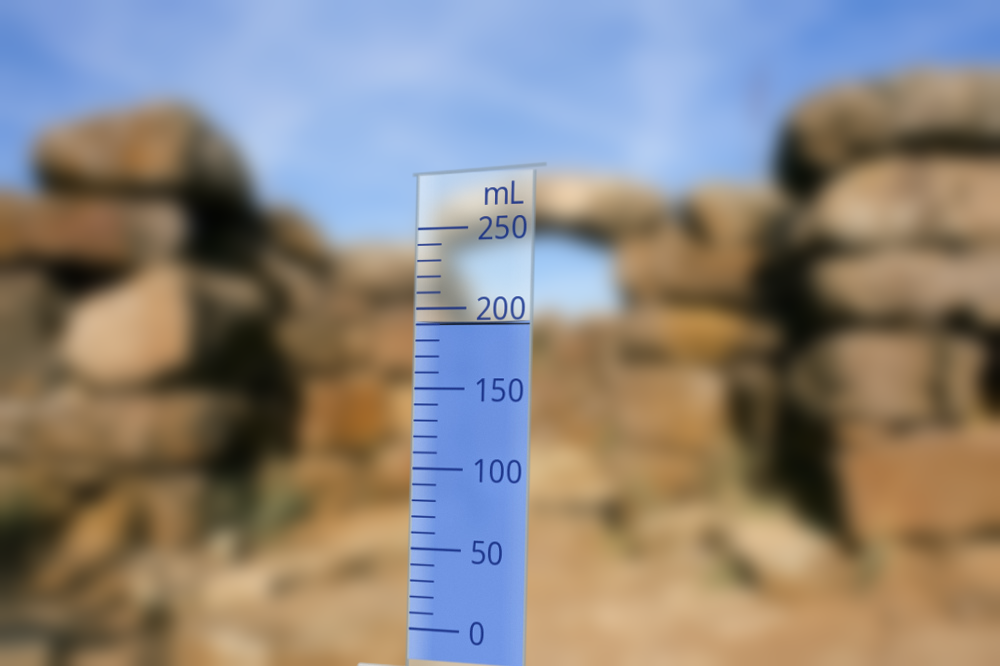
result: 190 mL
